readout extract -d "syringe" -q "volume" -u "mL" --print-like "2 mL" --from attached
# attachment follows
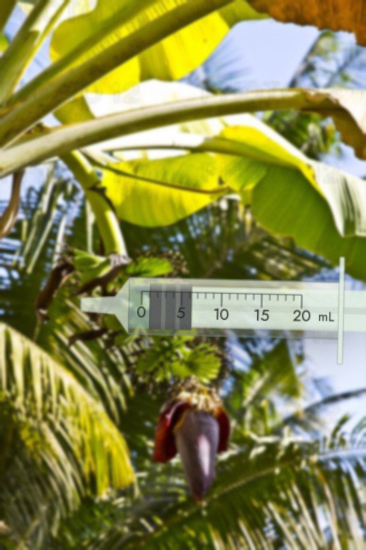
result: 1 mL
